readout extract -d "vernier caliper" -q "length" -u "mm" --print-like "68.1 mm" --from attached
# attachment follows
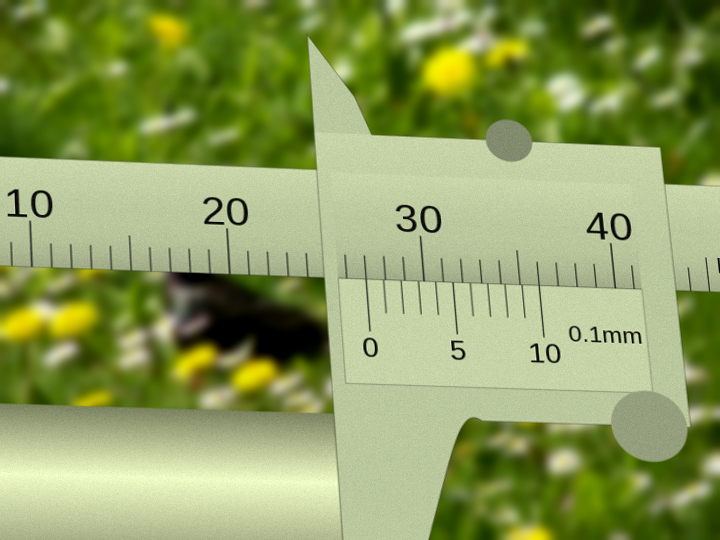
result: 27.0 mm
